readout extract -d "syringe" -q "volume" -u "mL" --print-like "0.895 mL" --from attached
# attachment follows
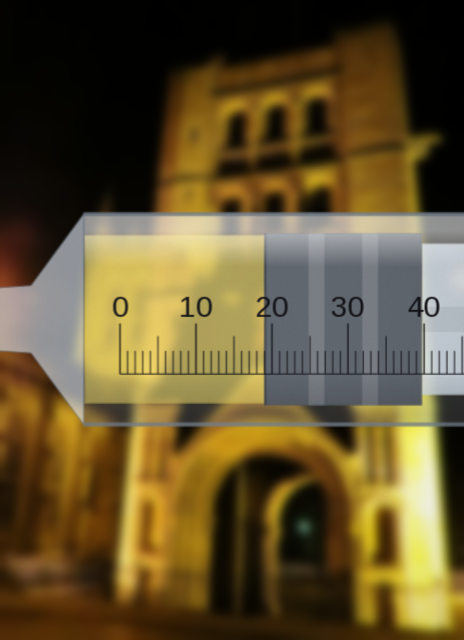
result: 19 mL
